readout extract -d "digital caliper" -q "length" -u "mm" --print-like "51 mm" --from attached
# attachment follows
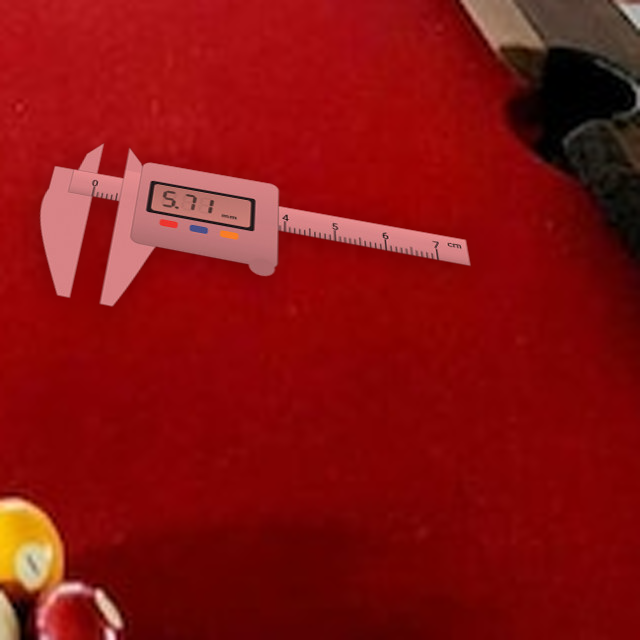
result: 5.71 mm
